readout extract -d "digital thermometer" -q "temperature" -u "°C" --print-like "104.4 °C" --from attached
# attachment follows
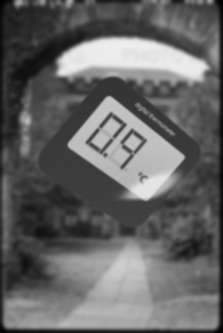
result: 0.9 °C
